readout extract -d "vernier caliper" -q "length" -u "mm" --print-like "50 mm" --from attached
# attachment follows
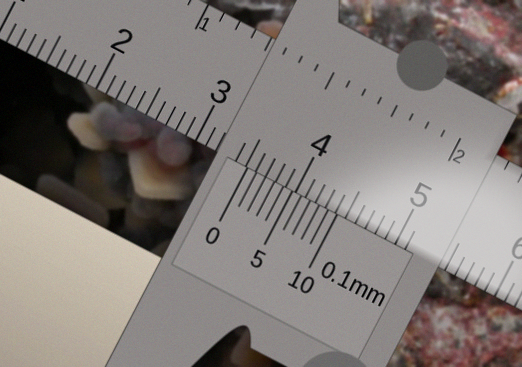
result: 35.2 mm
